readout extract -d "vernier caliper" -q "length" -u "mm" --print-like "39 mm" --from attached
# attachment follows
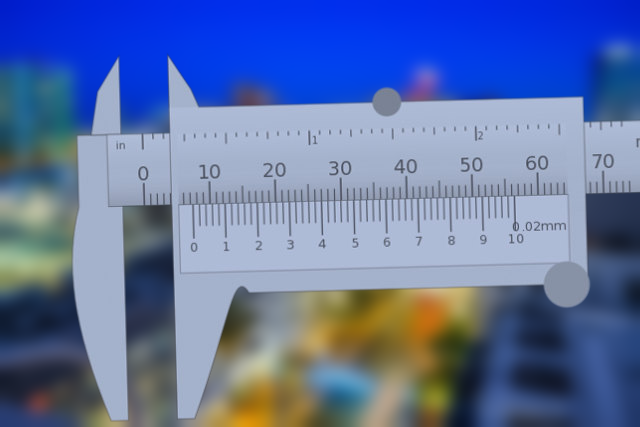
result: 7.4 mm
